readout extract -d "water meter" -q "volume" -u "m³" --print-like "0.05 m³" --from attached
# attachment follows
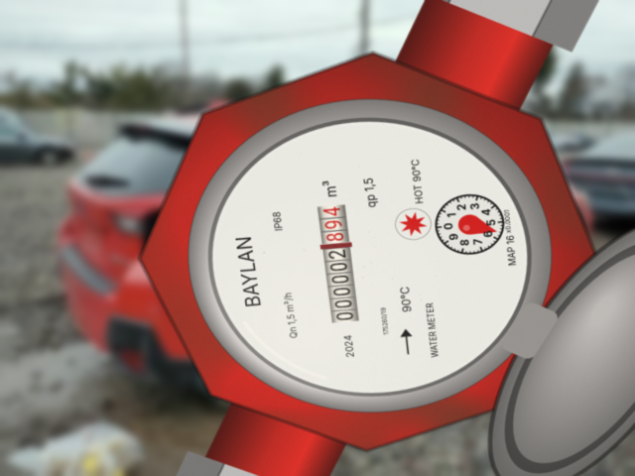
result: 2.8945 m³
